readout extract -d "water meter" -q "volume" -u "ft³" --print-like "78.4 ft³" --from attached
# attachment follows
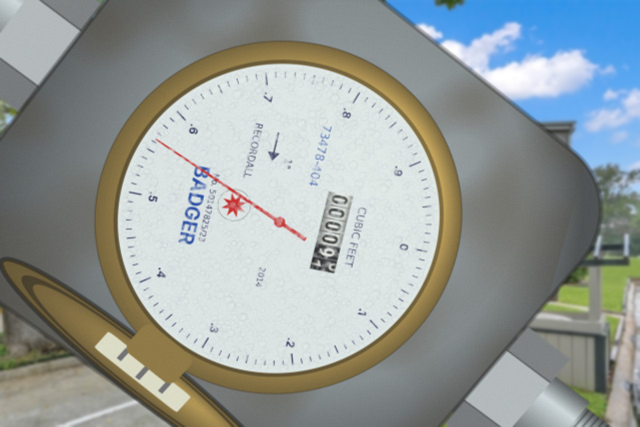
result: 90.56 ft³
